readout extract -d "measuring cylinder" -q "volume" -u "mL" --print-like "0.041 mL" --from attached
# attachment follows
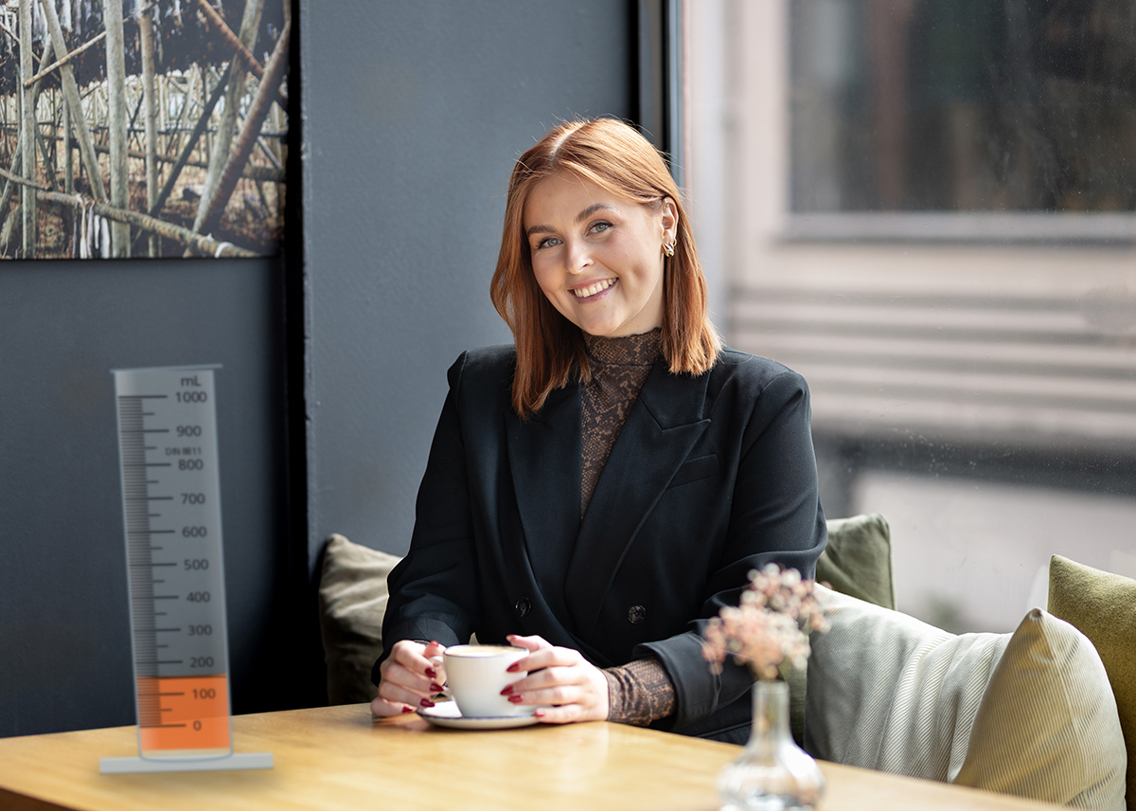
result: 150 mL
